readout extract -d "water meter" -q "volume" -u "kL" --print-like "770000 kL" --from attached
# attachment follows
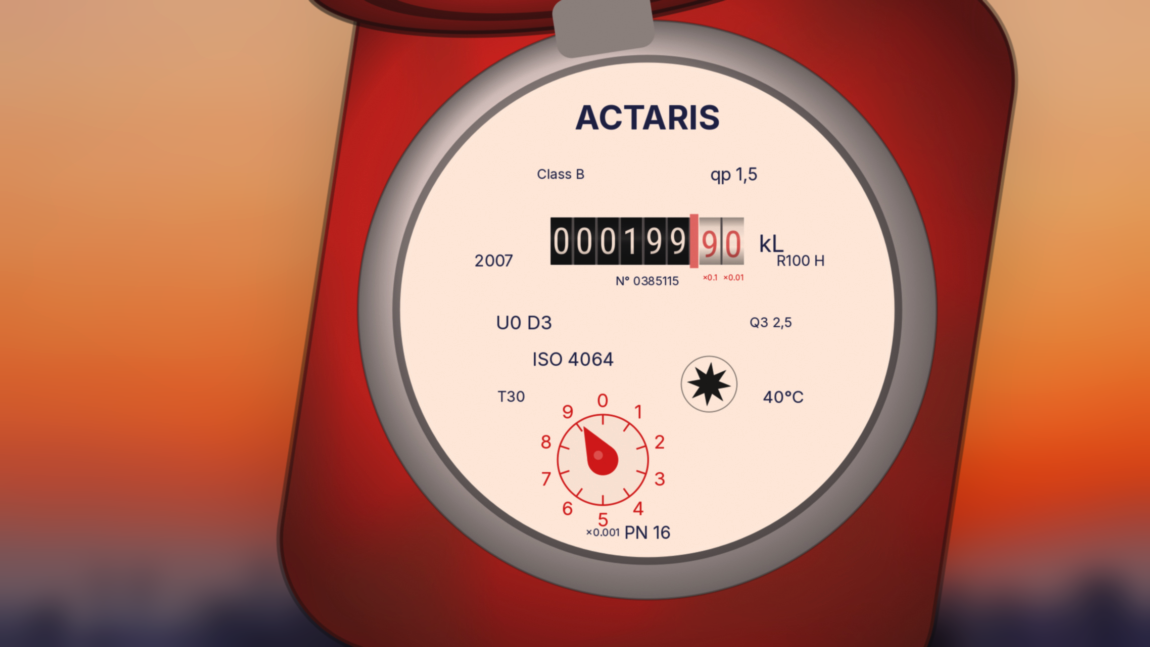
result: 199.899 kL
